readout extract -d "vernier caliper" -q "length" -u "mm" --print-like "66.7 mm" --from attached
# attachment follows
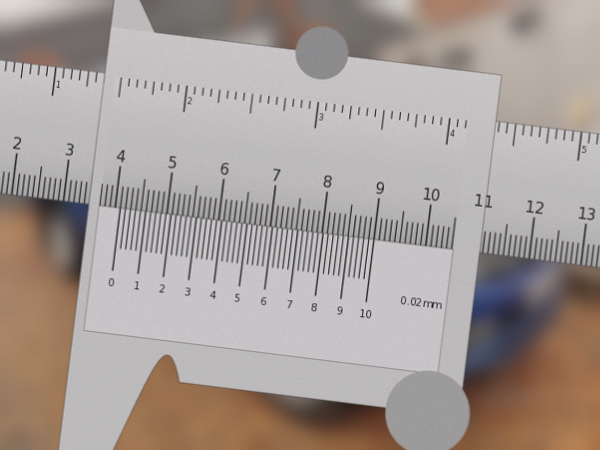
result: 41.0 mm
